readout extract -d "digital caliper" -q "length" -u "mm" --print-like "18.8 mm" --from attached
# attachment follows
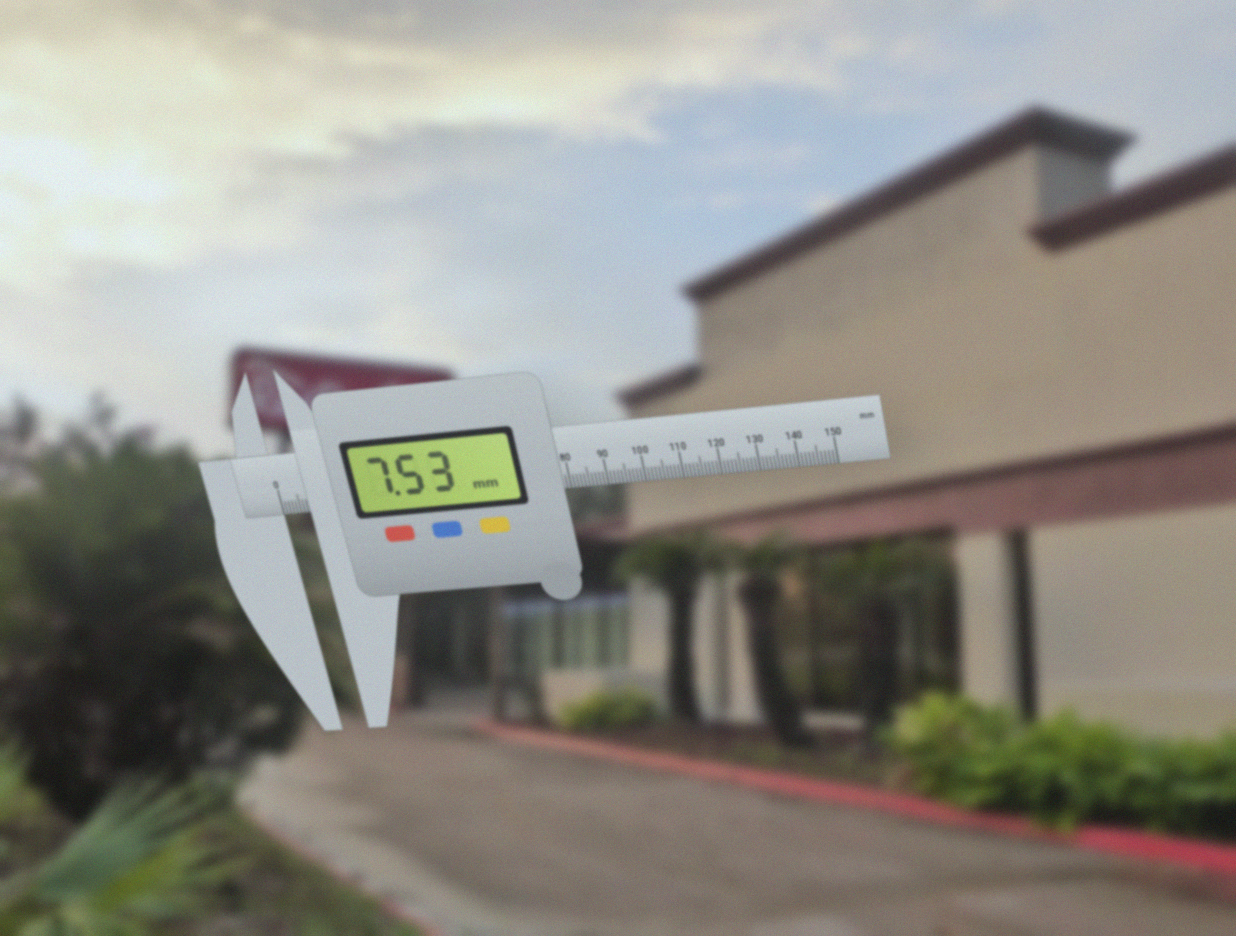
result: 7.53 mm
